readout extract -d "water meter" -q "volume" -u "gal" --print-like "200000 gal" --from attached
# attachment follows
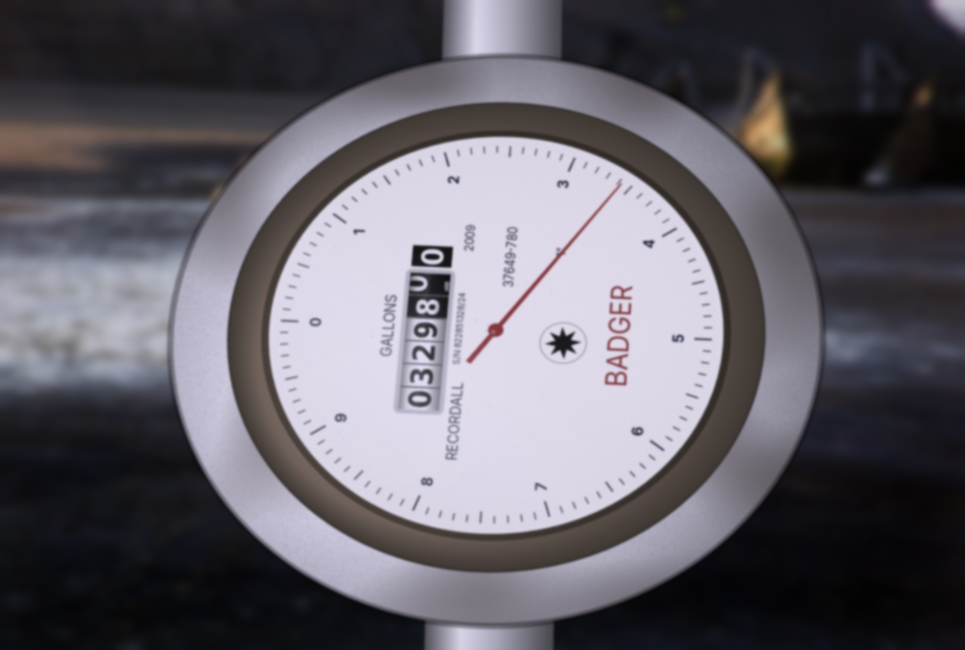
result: 329803.4 gal
